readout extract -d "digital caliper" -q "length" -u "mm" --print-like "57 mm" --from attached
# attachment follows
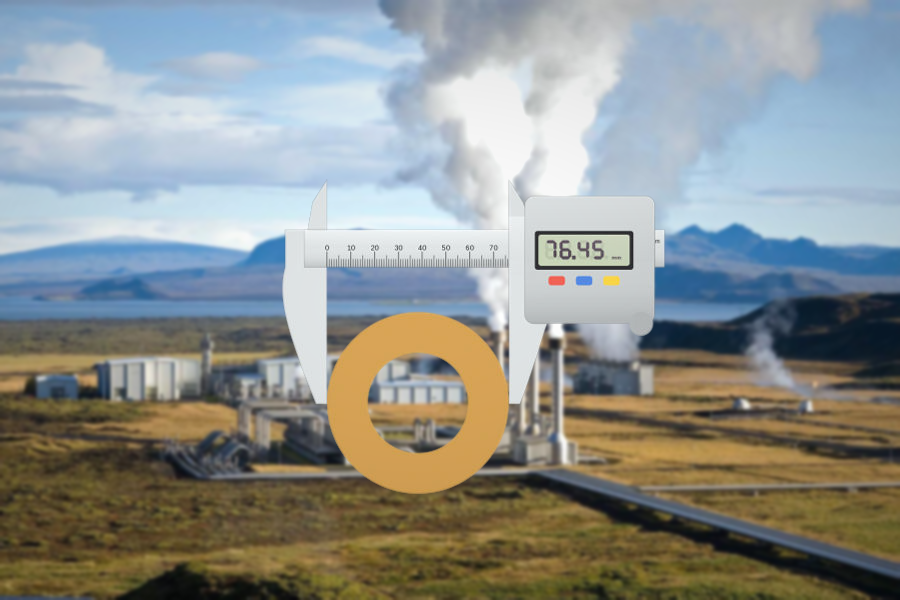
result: 76.45 mm
